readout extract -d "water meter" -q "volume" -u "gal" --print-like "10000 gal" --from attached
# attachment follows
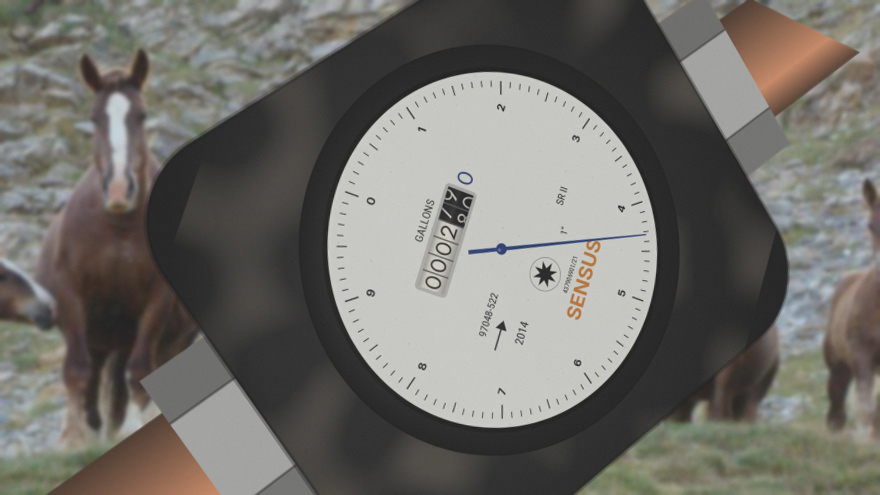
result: 2794.3 gal
